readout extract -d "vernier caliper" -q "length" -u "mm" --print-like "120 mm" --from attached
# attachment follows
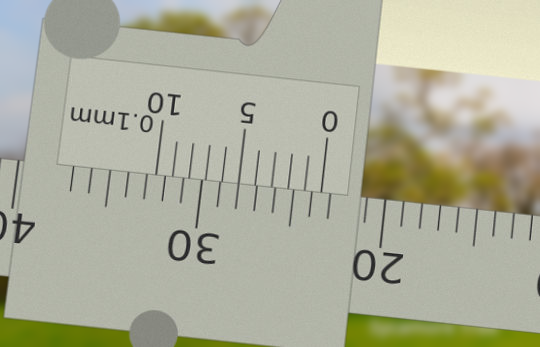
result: 23.5 mm
